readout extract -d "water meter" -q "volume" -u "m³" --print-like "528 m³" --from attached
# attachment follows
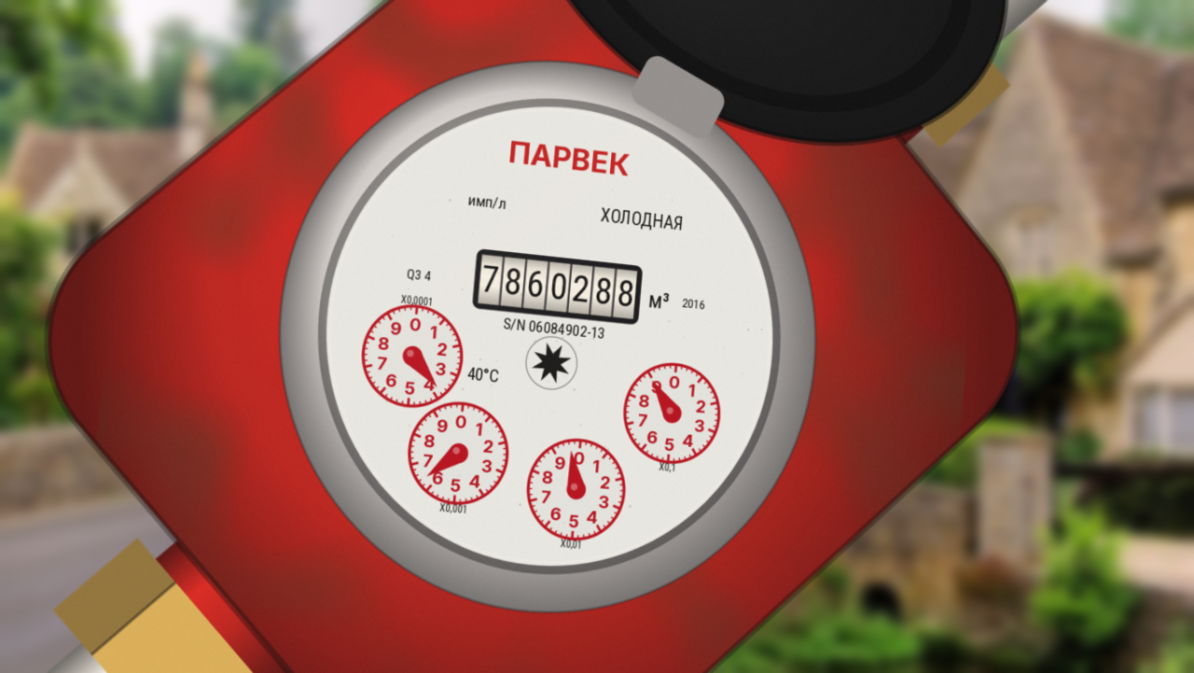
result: 7860288.8963 m³
